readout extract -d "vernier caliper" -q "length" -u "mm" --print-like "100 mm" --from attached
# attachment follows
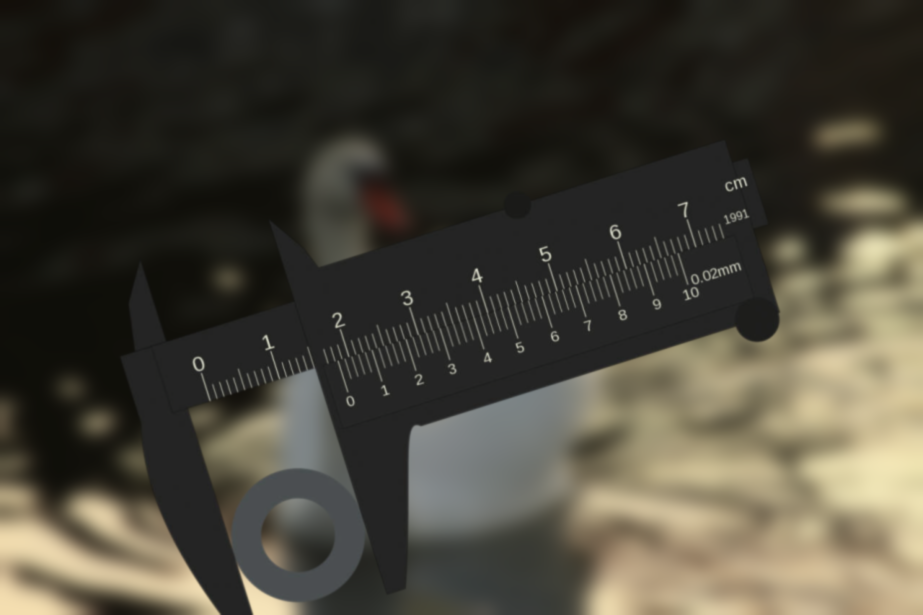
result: 18.4 mm
